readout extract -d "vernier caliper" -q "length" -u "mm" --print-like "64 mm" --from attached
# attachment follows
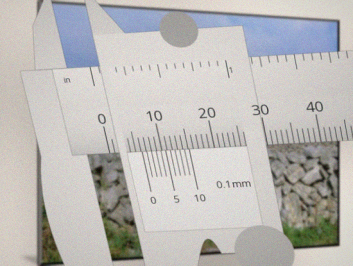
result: 6.2 mm
